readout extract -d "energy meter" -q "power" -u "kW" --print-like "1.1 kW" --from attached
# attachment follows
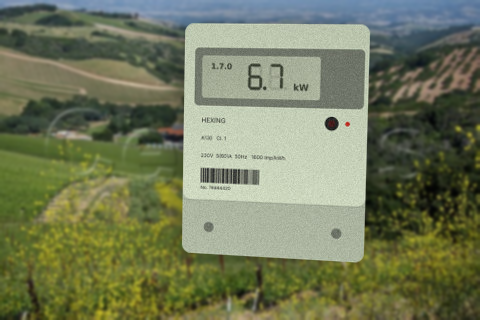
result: 6.7 kW
